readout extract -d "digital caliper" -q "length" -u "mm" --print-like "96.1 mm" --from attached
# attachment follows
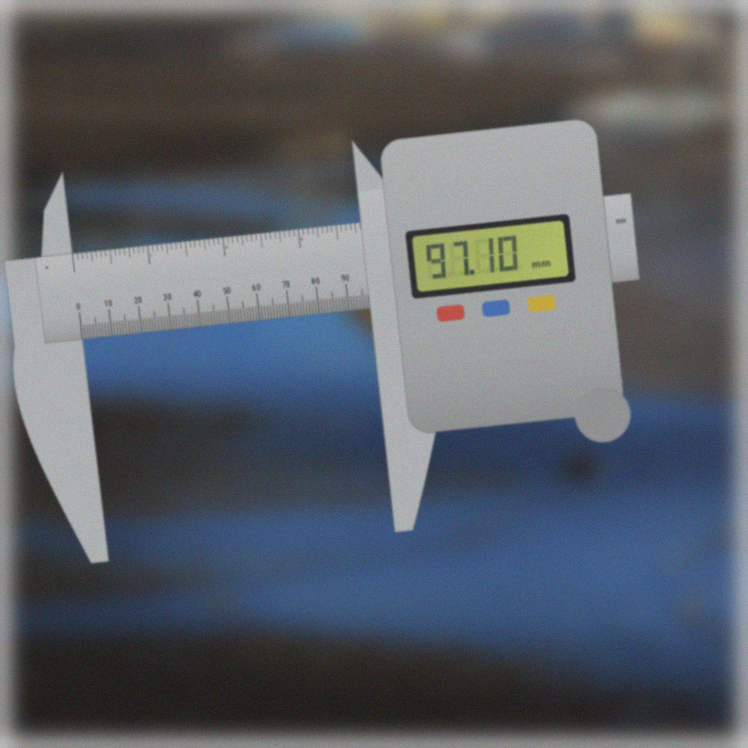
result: 97.10 mm
